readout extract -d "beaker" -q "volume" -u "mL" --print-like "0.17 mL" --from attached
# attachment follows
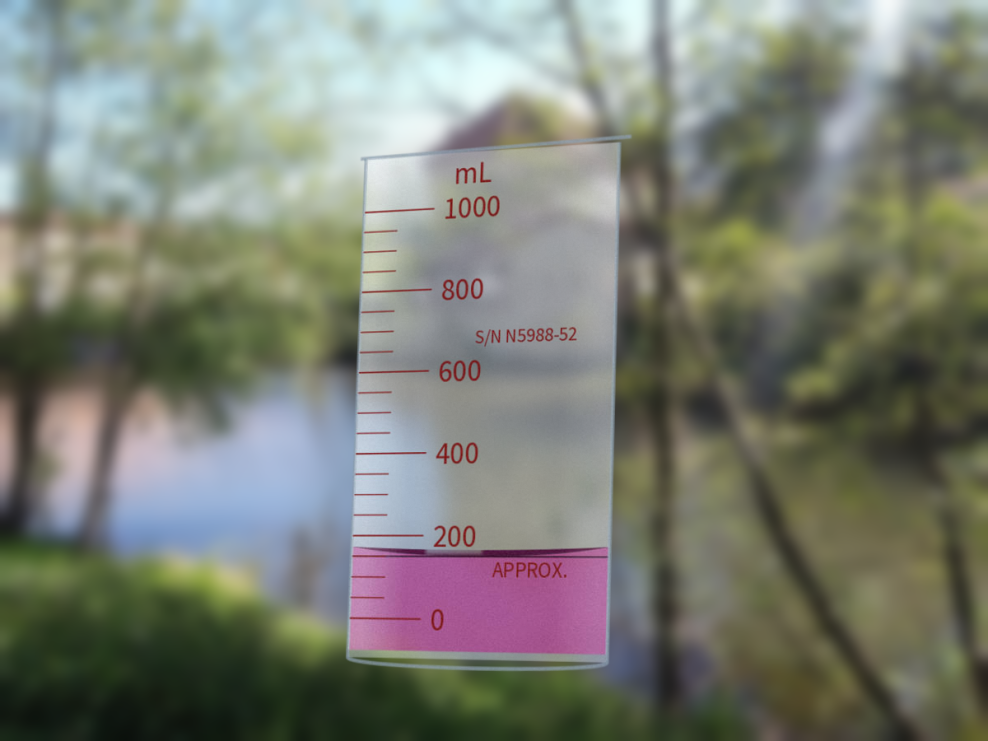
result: 150 mL
